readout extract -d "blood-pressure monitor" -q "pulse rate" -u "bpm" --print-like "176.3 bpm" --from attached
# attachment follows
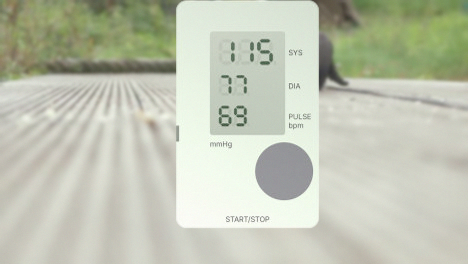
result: 69 bpm
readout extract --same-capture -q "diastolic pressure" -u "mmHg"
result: 77 mmHg
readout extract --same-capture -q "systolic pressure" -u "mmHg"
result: 115 mmHg
